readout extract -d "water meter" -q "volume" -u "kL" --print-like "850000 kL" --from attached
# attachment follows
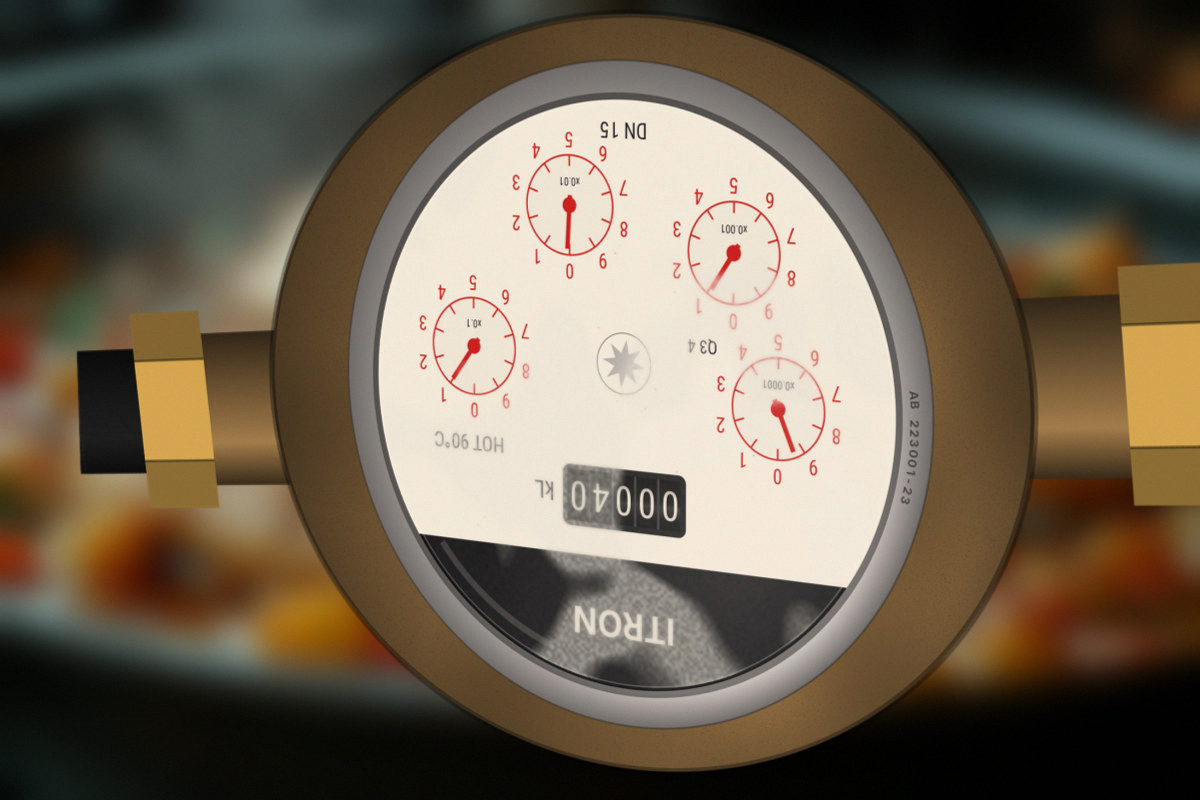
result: 40.1009 kL
